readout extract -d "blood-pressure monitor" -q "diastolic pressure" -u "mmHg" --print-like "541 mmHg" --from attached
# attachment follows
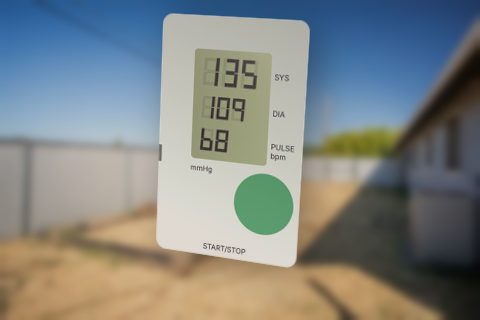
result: 109 mmHg
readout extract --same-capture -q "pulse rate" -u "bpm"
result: 68 bpm
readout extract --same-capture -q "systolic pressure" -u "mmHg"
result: 135 mmHg
